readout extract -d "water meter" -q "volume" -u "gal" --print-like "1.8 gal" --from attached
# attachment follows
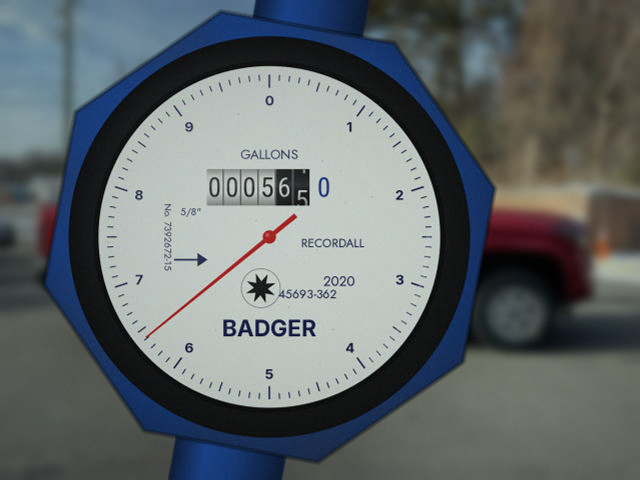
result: 5646.4 gal
